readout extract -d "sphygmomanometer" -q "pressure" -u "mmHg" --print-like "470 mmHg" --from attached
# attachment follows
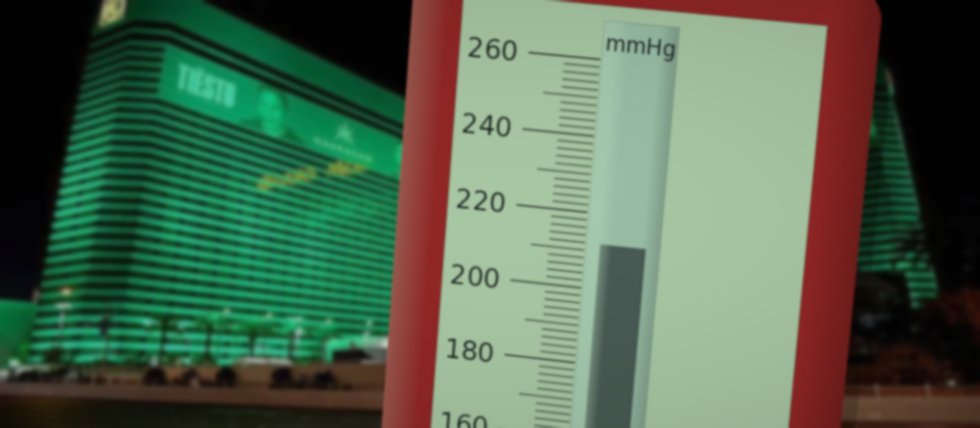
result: 212 mmHg
